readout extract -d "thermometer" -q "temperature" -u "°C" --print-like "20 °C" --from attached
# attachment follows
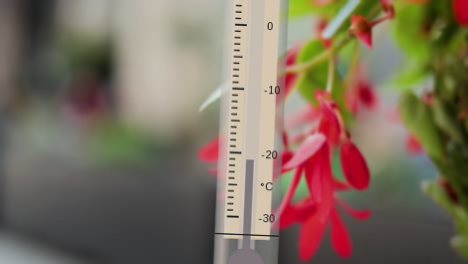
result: -21 °C
